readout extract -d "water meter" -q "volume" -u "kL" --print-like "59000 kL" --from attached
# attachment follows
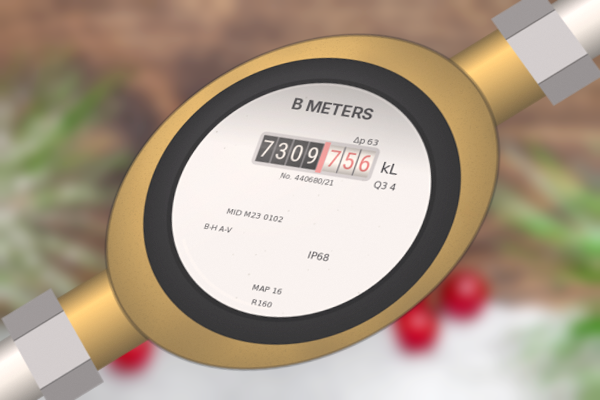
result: 7309.756 kL
